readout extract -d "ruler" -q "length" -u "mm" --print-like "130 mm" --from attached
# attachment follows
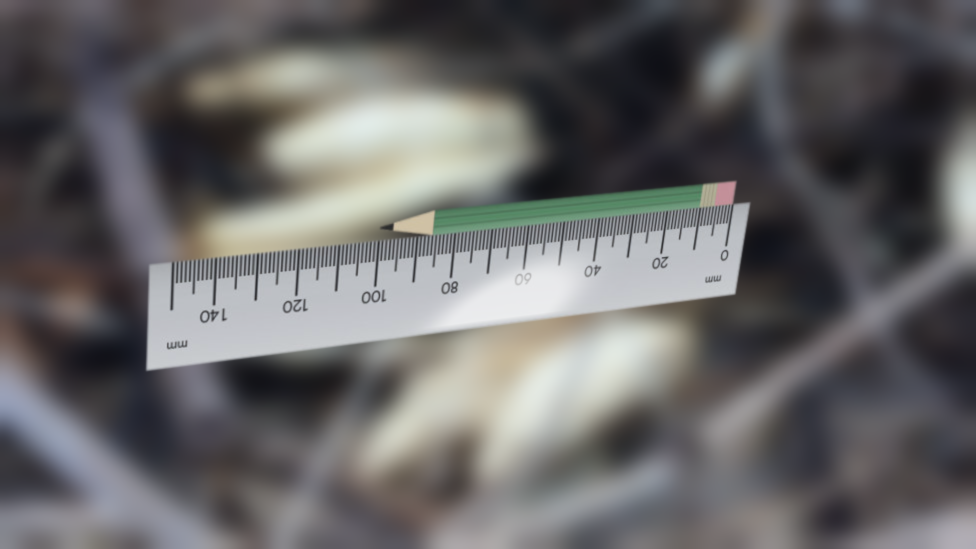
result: 100 mm
